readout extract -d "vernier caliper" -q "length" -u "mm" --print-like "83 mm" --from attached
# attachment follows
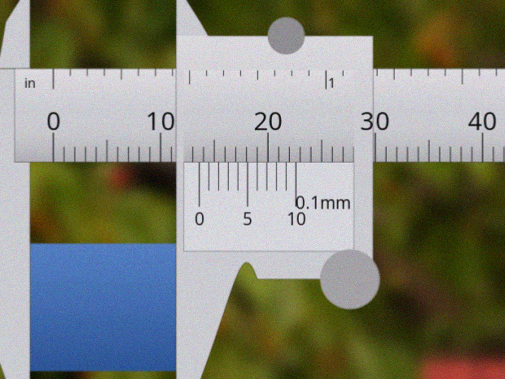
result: 13.6 mm
